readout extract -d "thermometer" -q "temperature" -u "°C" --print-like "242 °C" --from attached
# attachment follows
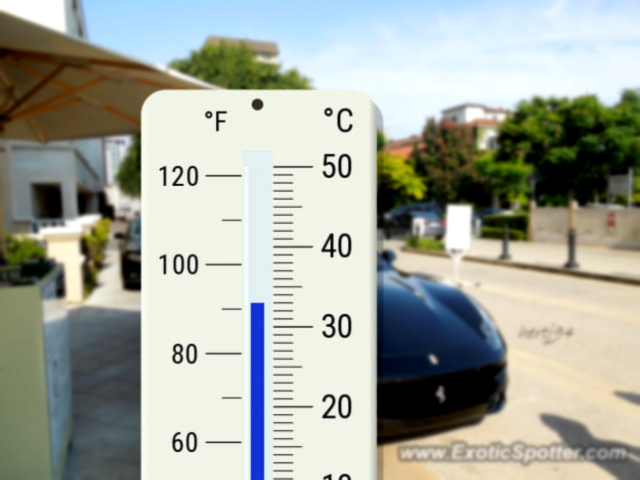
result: 33 °C
